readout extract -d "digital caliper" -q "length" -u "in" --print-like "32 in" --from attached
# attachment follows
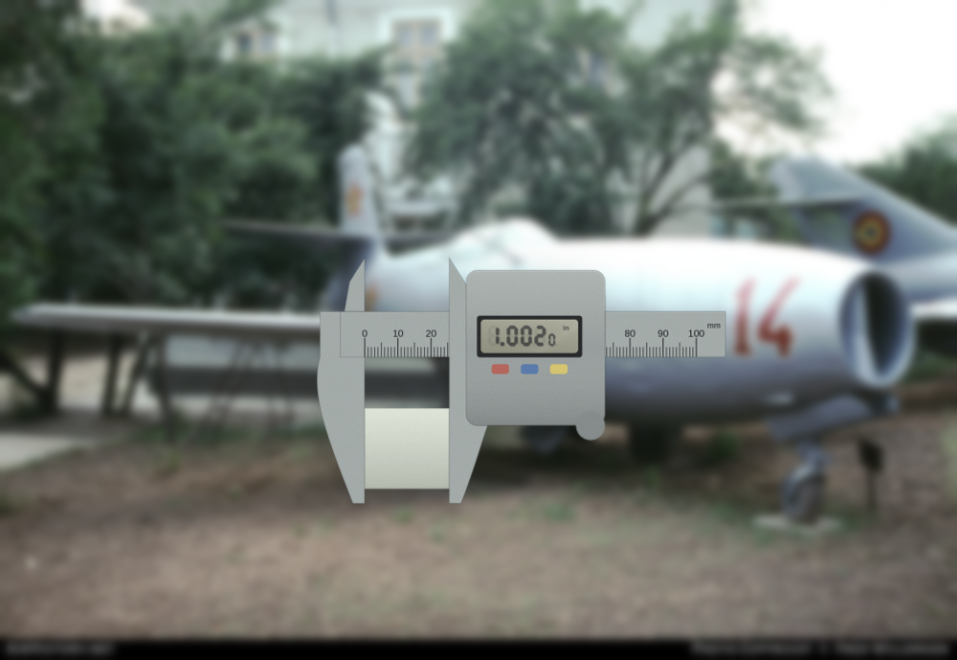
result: 1.0020 in
